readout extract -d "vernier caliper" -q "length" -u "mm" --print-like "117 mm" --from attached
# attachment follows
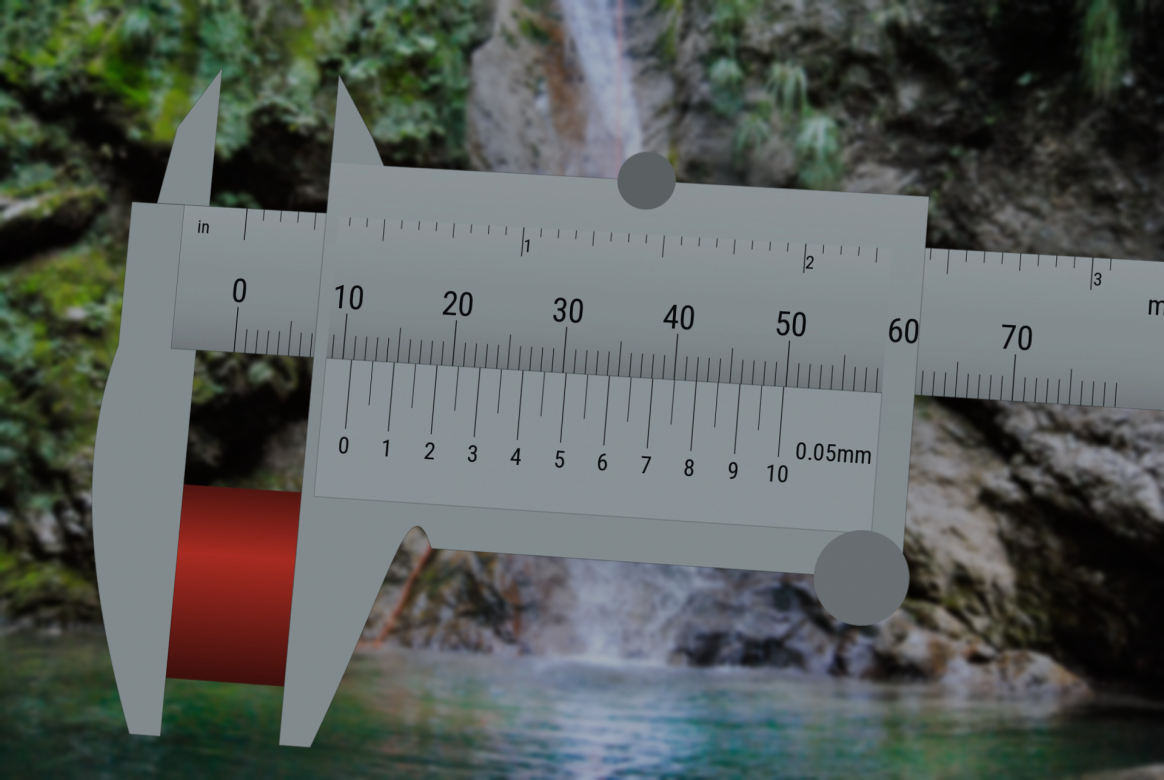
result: 10.8 mm
